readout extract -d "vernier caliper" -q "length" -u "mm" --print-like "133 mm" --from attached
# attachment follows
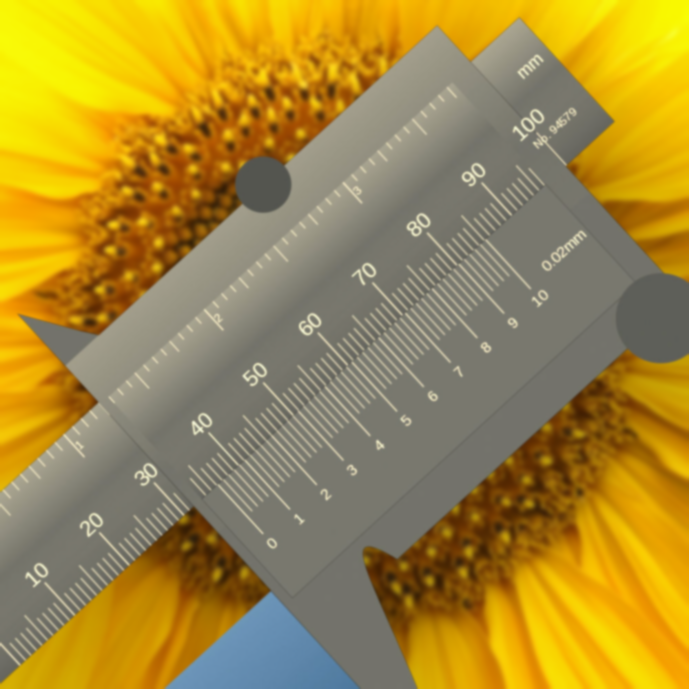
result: 36.2 mm
